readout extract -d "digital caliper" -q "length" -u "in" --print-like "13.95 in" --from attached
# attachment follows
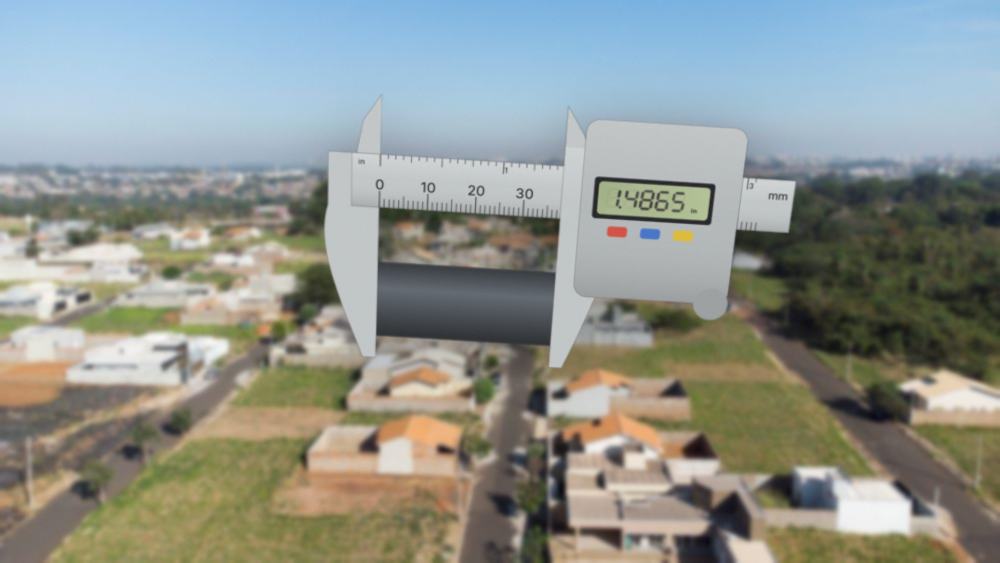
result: 1.4865 in
